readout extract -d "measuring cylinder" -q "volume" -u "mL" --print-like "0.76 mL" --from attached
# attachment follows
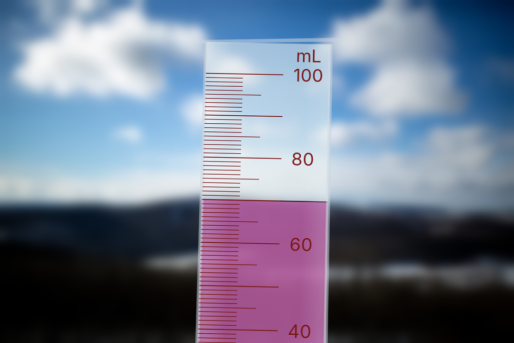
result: 70 mL
